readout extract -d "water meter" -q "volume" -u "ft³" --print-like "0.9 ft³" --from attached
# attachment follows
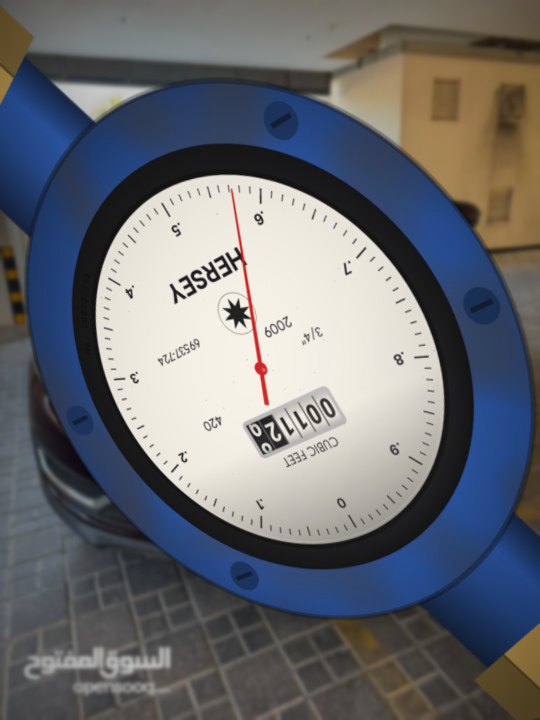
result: 1128.57 ft³
